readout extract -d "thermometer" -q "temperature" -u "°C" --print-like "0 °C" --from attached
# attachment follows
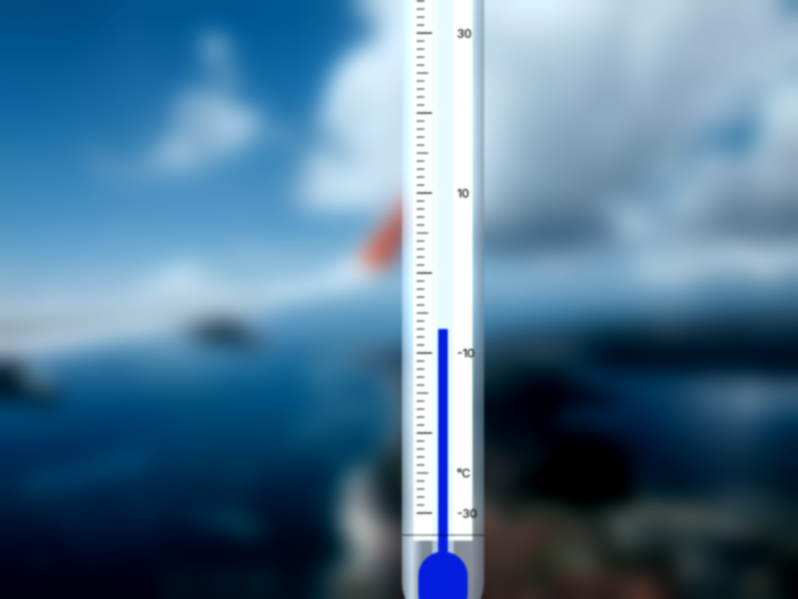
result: -7 °C
